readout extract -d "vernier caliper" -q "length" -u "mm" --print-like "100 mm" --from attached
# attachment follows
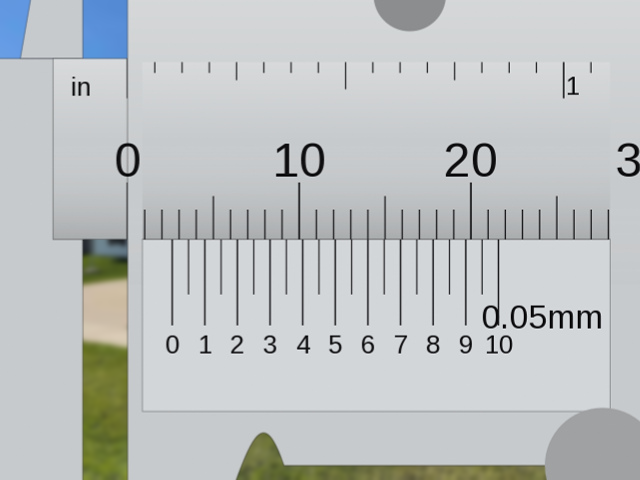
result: 2.6 mm
